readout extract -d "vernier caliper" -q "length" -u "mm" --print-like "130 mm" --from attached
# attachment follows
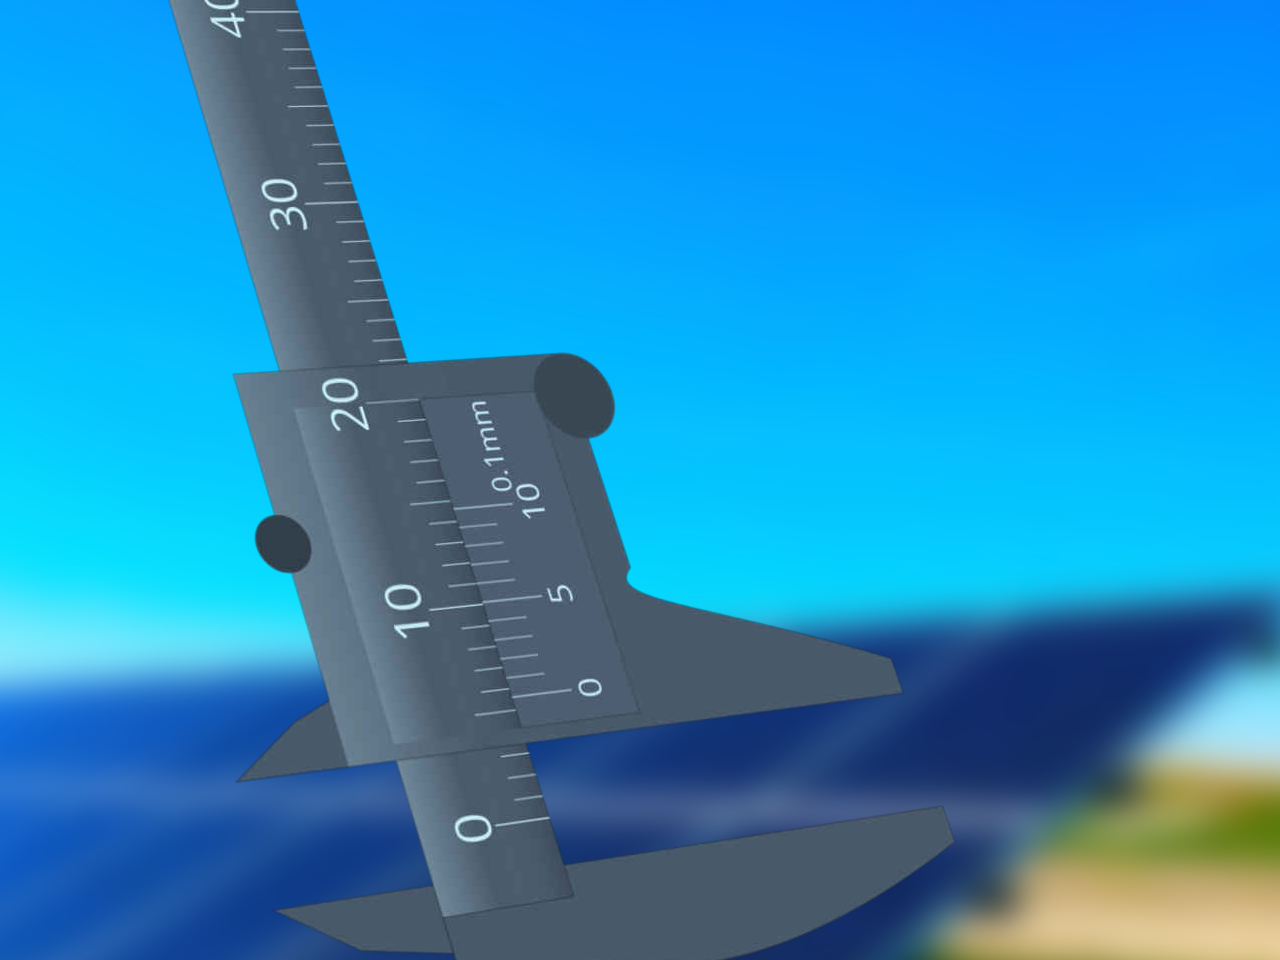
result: 5.6 mm
